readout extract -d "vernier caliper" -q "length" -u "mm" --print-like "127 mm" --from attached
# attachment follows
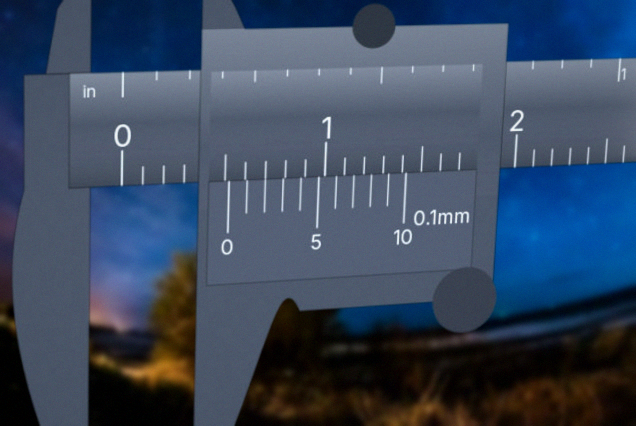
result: 5.2 mm
